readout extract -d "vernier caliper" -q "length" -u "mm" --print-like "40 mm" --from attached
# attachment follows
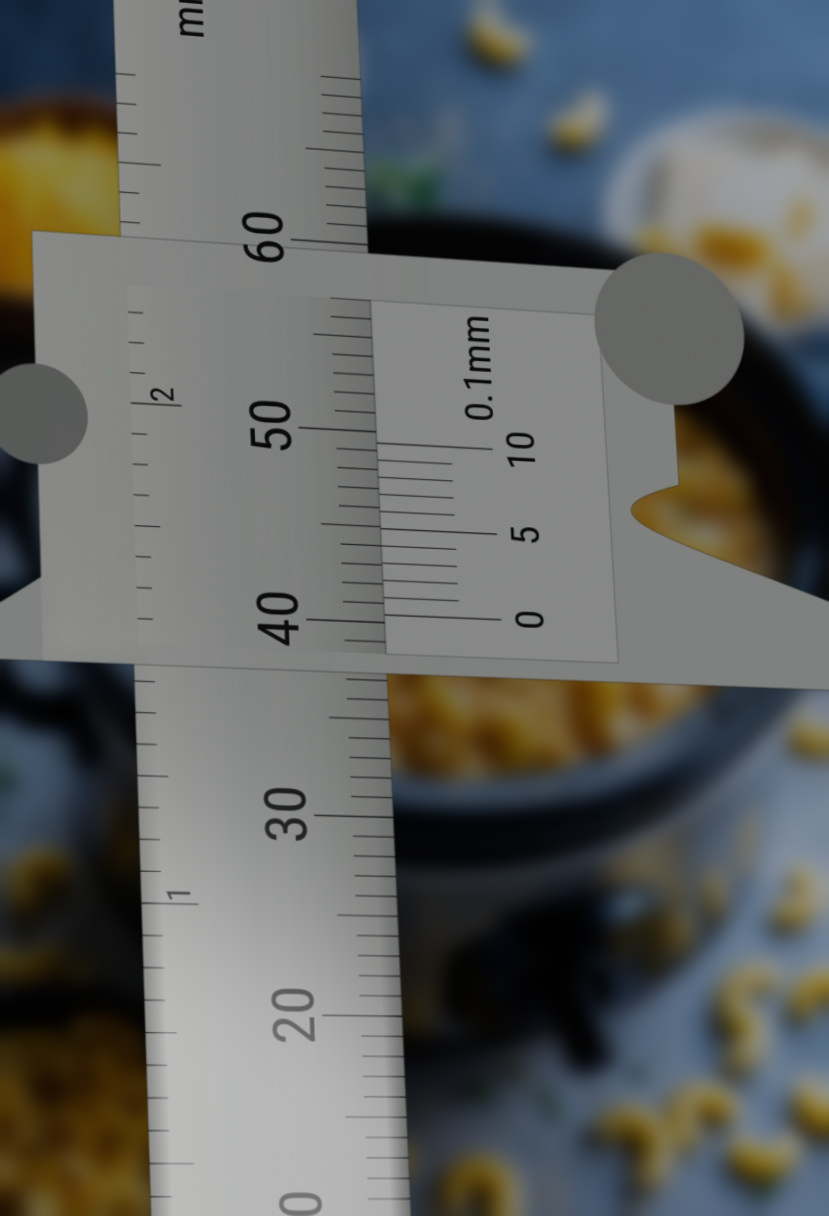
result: 40.4 mm
